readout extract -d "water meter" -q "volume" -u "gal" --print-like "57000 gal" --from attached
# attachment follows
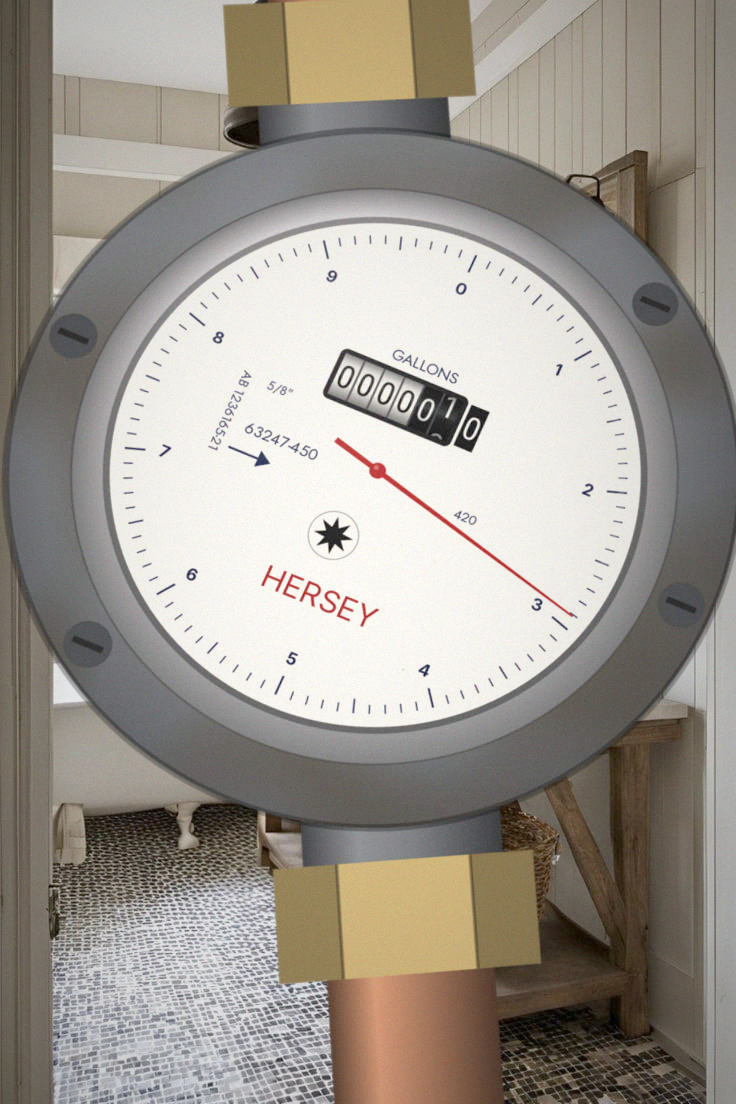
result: 12.9 gal
